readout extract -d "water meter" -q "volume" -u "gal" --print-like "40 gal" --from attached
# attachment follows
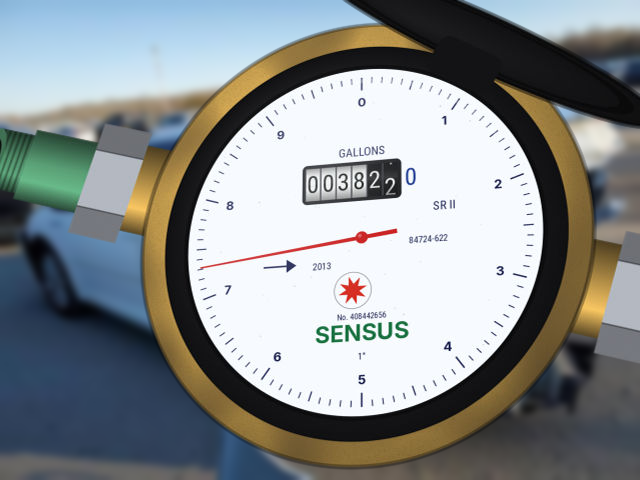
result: 38217.3 gal
